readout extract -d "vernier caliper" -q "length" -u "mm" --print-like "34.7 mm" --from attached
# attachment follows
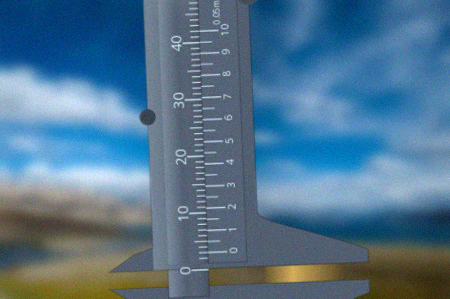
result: 3.0 mm
